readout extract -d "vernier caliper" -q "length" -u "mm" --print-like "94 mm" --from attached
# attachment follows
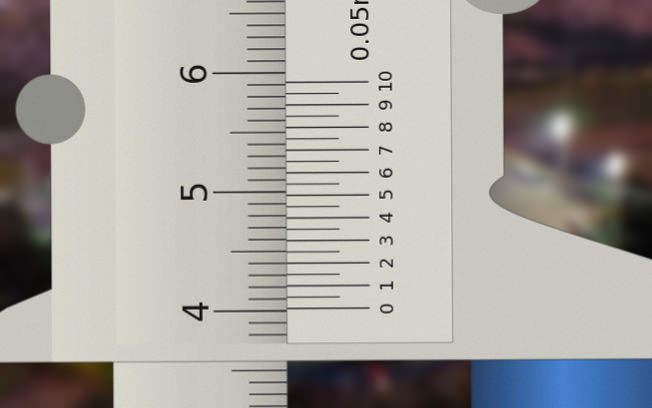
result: 40.2 mm
